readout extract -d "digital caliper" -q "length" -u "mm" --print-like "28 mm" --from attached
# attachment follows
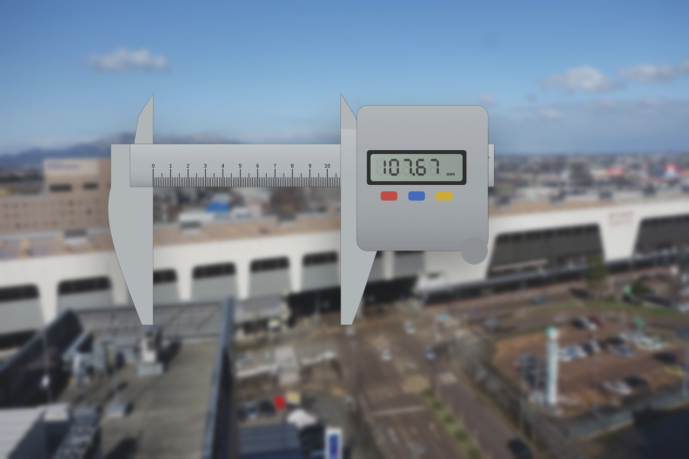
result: 107.67 mm
